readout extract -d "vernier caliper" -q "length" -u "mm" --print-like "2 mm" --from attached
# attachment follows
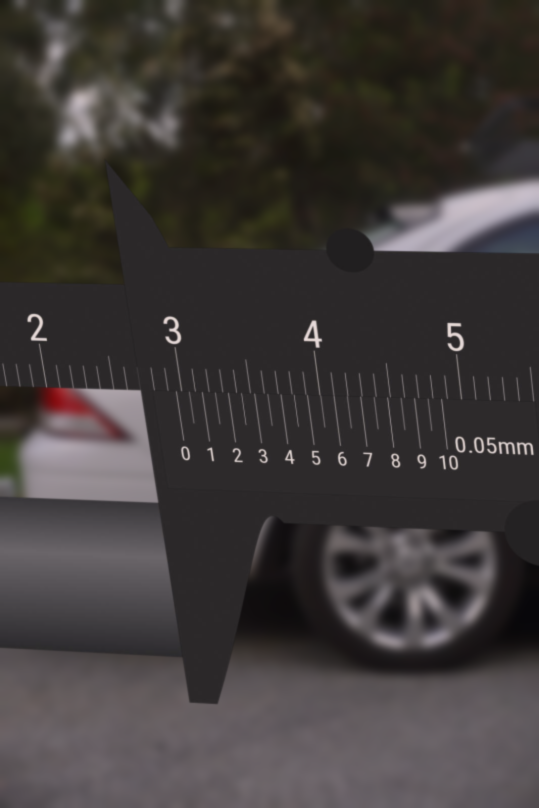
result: 29.6 mm
